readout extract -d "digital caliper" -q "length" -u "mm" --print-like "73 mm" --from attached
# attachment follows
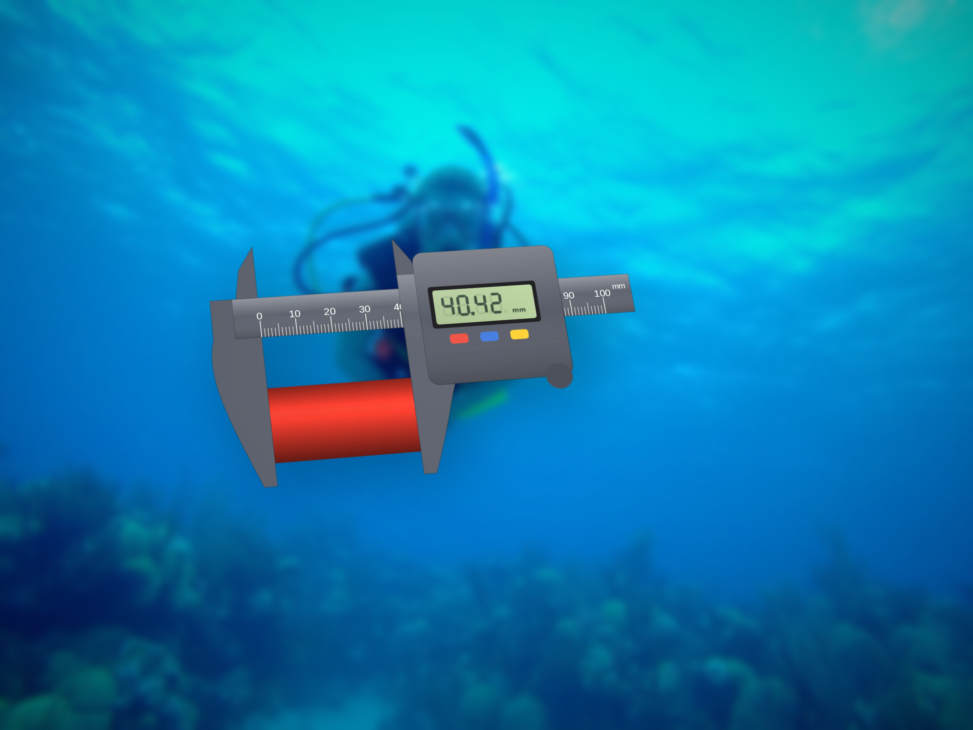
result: 40.42 mm
